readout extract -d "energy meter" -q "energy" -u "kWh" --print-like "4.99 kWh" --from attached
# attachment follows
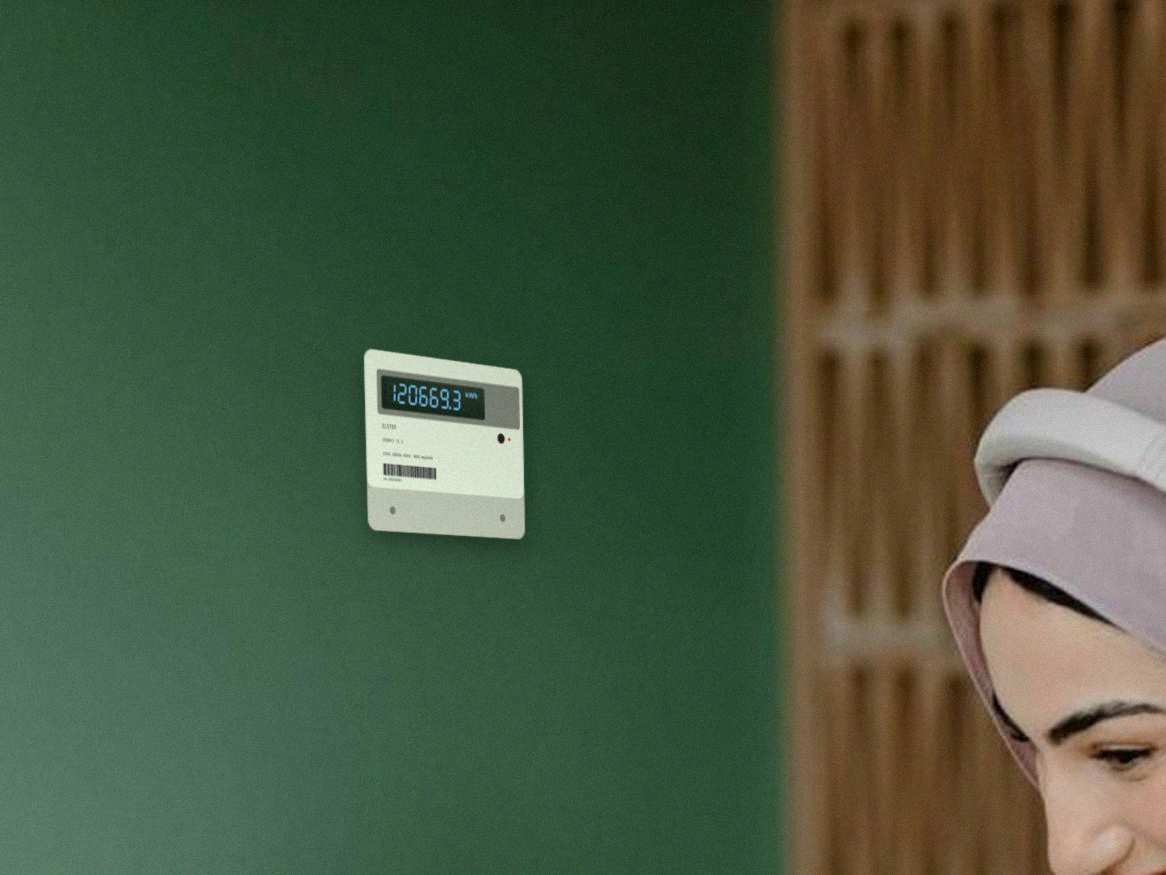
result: 120669.3 kWh
